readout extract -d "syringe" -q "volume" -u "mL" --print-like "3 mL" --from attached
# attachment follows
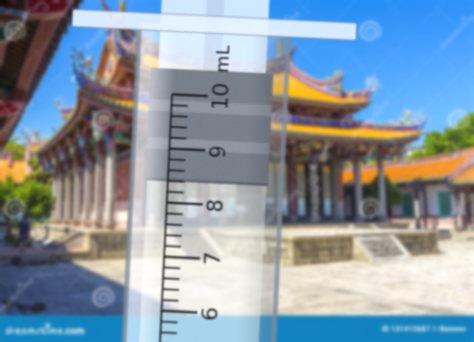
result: 8.4 mL
